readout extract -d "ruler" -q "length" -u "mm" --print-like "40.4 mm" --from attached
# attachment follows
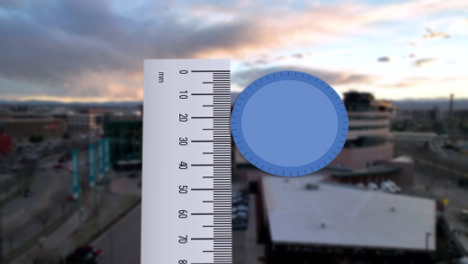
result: 45 mm
